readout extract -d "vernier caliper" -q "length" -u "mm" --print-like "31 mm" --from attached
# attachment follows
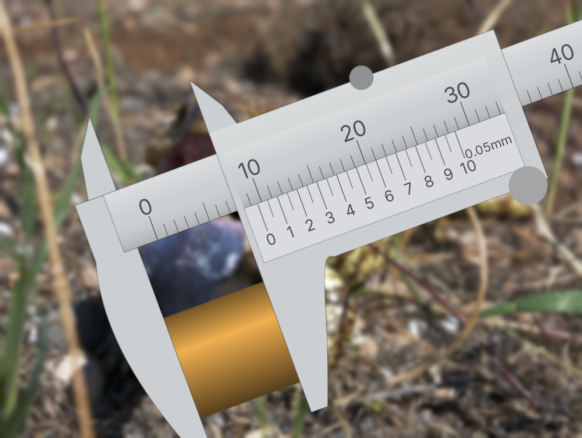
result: 9.6 mm
